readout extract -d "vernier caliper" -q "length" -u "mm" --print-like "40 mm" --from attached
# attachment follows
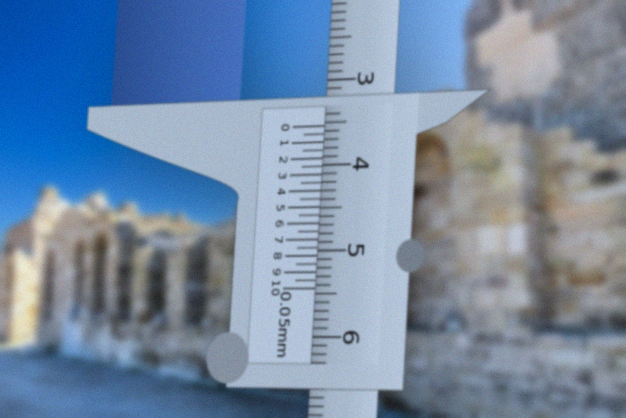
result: 35.4 mm
